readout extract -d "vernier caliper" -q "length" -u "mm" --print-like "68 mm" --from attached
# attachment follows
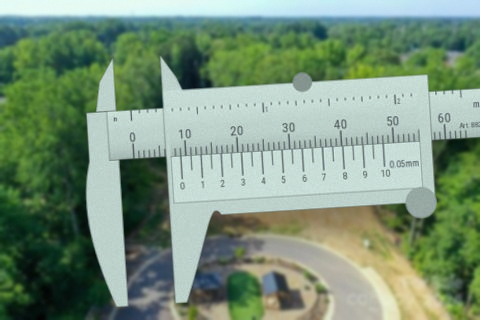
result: 9.0 mm
